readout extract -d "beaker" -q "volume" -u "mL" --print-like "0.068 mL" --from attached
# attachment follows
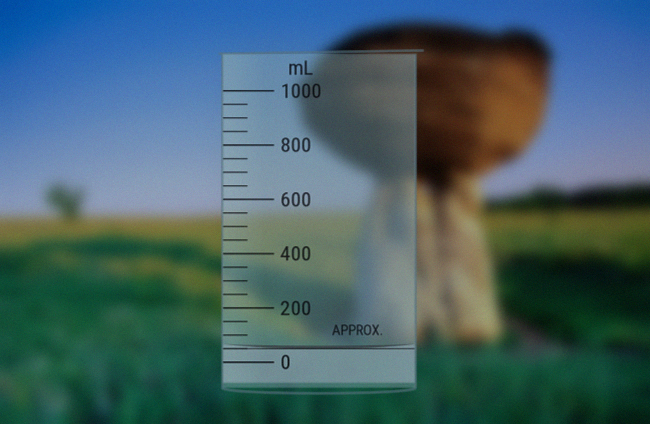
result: 50 mL
